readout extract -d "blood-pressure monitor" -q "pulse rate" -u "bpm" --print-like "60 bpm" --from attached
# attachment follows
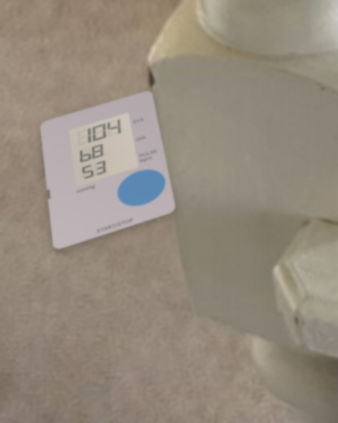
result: 53 bpm
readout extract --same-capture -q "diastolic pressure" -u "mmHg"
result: 68 mmHg
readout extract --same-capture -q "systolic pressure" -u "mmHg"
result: 104 mmHg
